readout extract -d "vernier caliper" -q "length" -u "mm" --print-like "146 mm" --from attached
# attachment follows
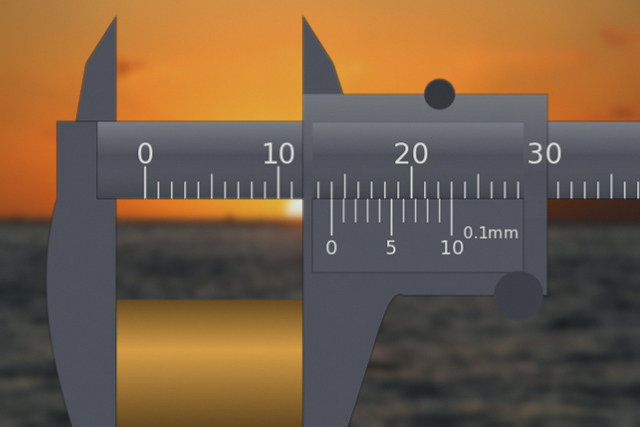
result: 14.0 mm
